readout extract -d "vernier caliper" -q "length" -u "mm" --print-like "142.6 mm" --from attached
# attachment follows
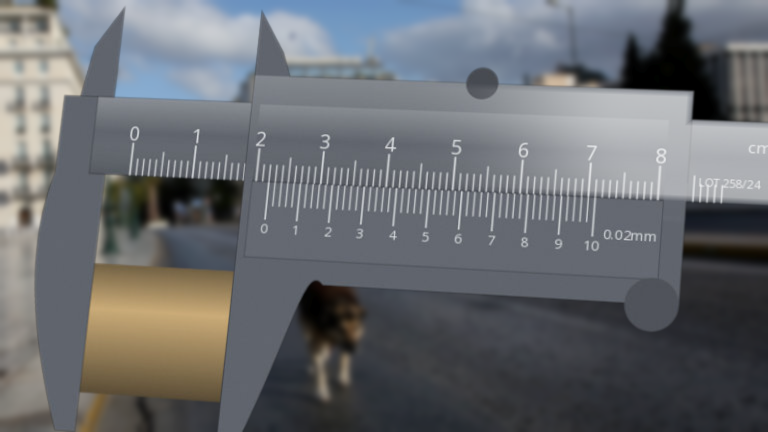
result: 22.0 mm
